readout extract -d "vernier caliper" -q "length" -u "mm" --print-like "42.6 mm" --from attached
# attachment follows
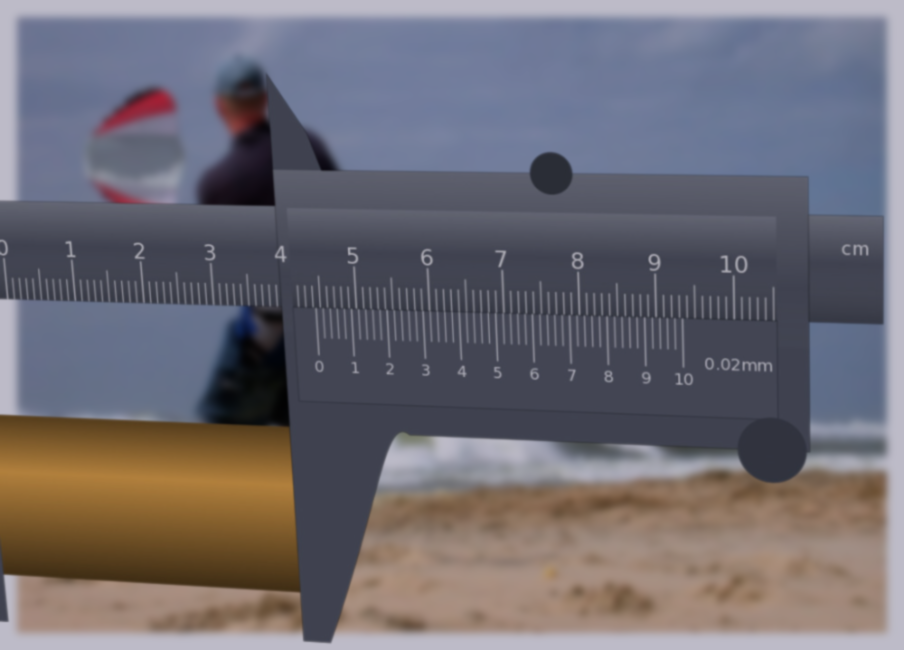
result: 44.4 mm
